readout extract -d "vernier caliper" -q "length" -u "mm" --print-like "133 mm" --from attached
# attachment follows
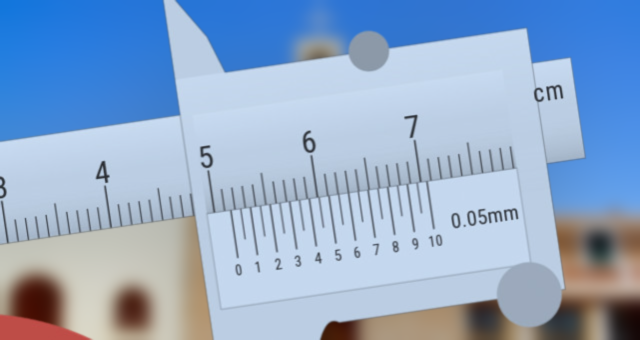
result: 51.6 mm
